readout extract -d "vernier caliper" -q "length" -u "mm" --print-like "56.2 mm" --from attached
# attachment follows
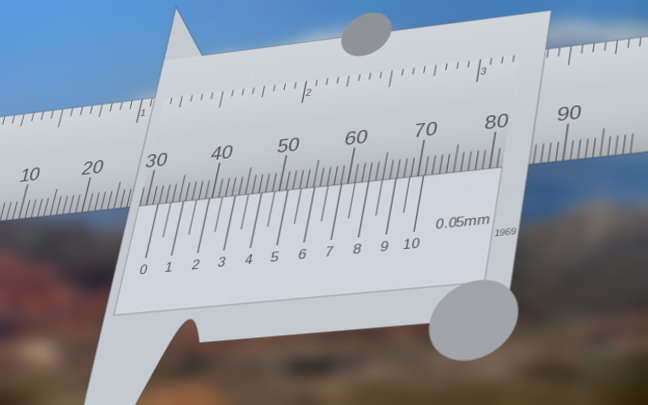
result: 31.8 mm
